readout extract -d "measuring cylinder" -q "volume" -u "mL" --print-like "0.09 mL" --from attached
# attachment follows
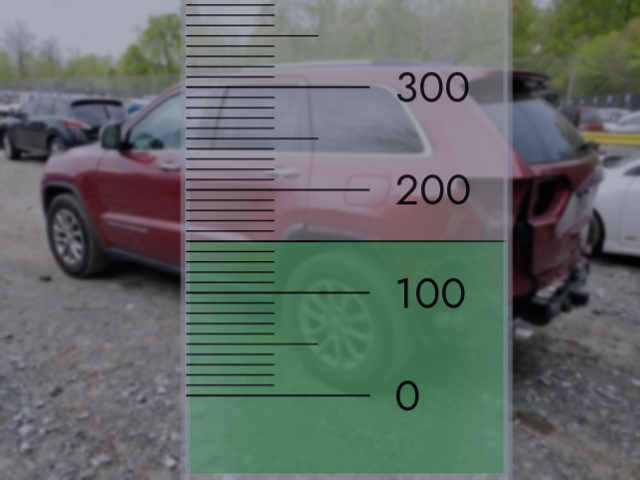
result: 150 mL
